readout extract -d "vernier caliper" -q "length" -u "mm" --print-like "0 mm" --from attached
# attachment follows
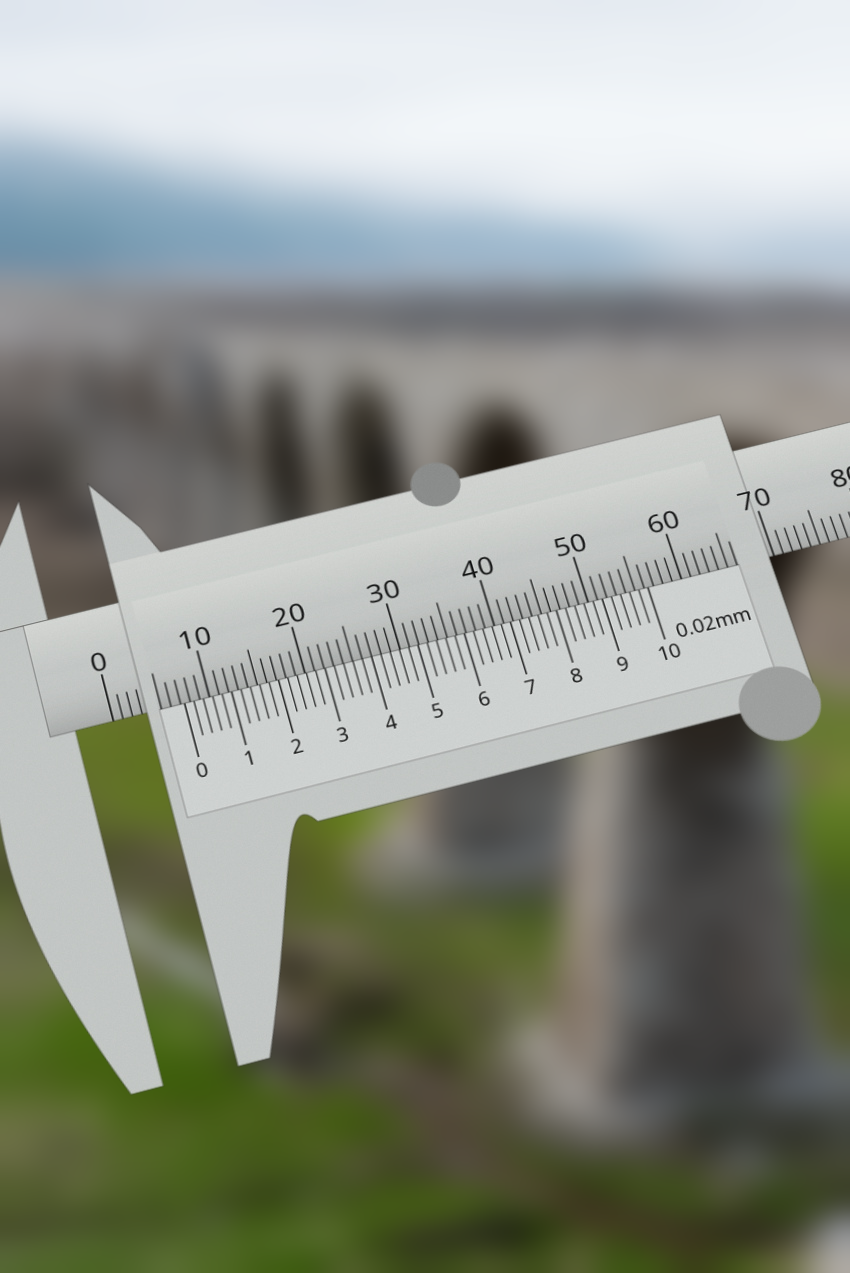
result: 7.4 mm
